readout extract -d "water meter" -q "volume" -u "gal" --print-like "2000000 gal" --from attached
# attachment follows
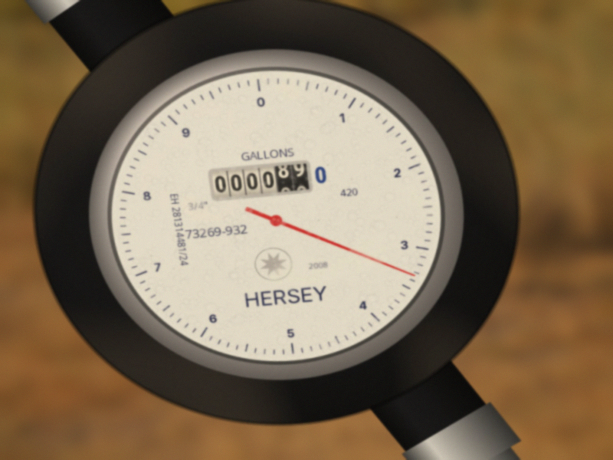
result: 893.3 gal
